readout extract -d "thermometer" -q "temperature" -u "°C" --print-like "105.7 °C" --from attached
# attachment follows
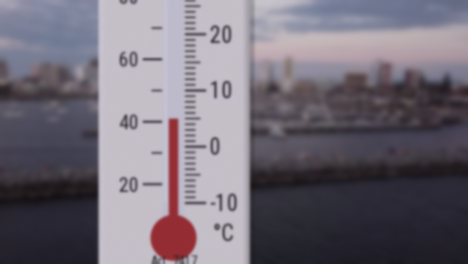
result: 5 °C
